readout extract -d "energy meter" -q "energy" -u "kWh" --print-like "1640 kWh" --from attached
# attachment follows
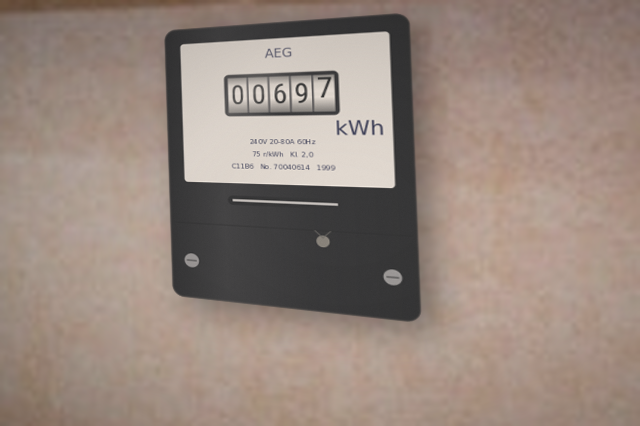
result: 697 kWh
